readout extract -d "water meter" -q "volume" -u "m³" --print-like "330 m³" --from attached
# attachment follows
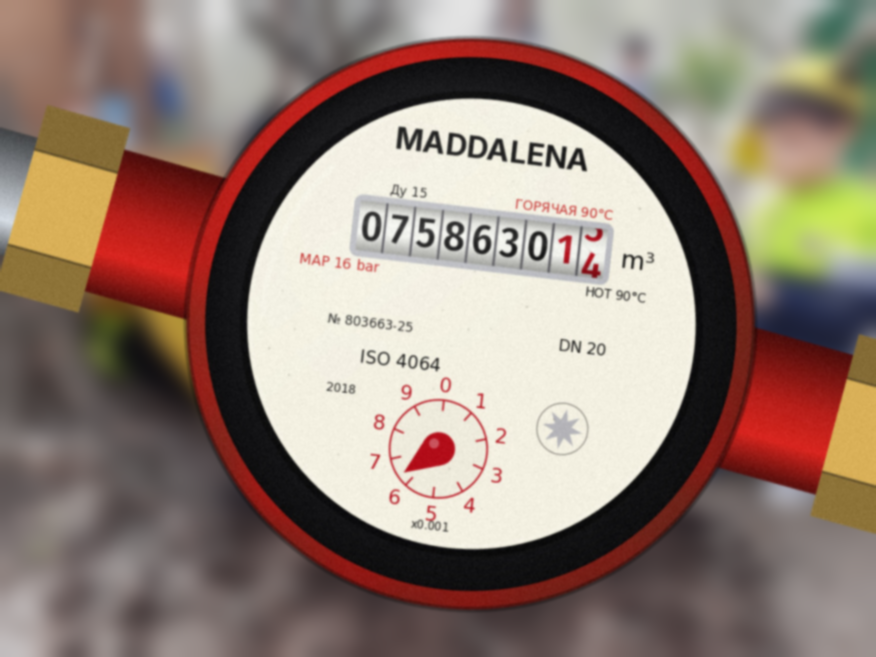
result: 758630.136 m³
